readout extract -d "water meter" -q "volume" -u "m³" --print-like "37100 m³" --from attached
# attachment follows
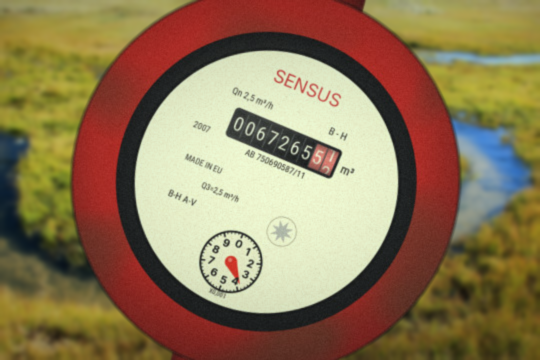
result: 67265.513 m³
